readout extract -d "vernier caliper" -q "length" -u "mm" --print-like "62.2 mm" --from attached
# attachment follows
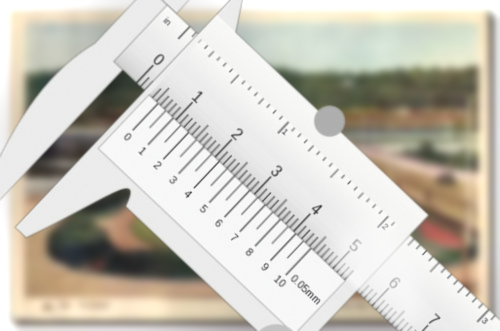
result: 5.5 mm
